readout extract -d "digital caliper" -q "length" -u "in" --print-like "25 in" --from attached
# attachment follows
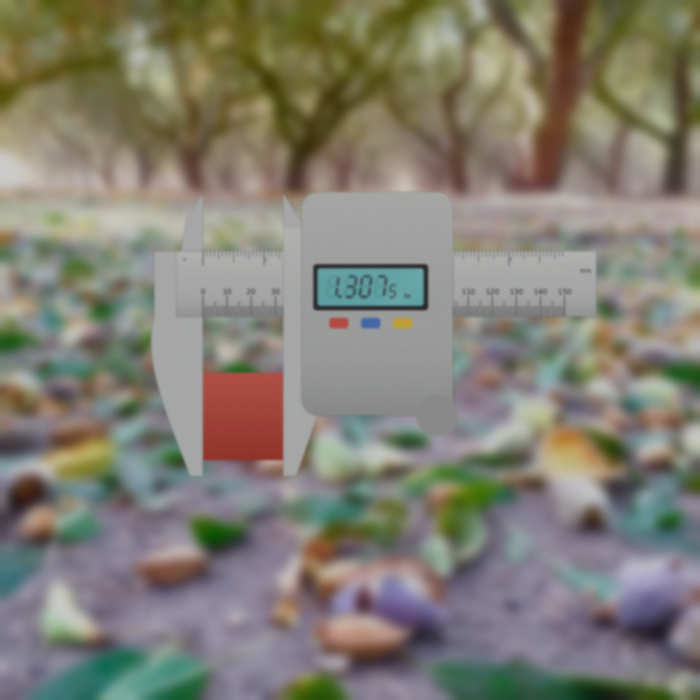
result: 1.3075 in
